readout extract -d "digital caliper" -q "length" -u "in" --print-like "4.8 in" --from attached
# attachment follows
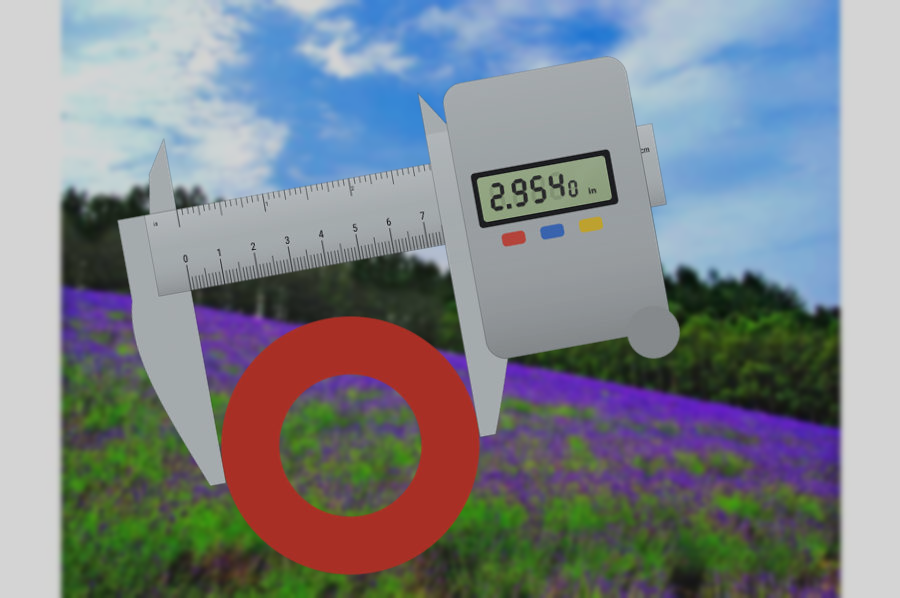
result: 2.9540 in
